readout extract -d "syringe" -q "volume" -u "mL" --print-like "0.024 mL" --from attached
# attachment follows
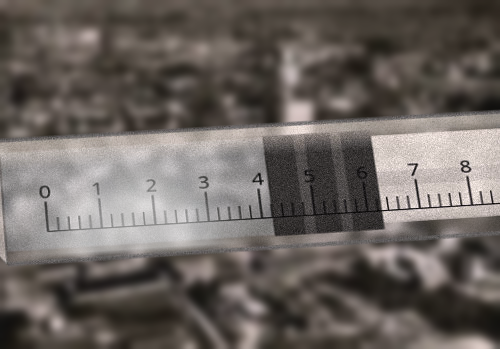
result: 4.2 mL
